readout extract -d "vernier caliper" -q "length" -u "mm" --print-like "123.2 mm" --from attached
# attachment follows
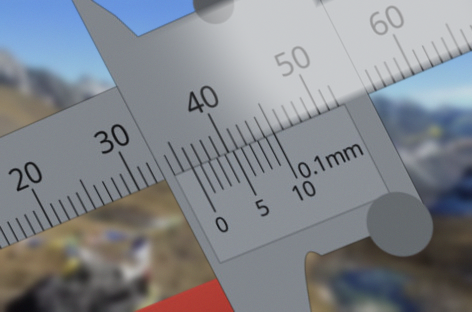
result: 36.0 mm
